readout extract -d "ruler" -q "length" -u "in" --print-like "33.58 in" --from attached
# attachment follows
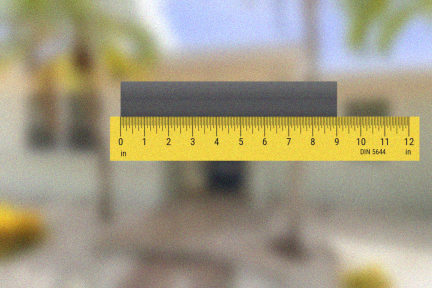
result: 9 in
